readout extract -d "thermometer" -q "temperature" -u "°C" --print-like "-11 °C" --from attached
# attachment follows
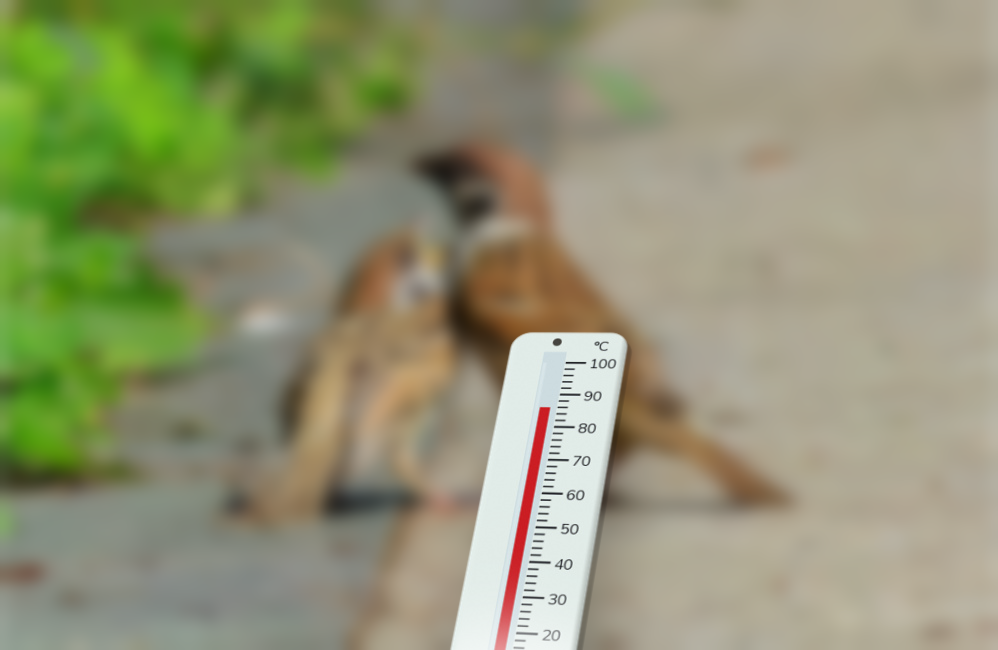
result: 86 °C
